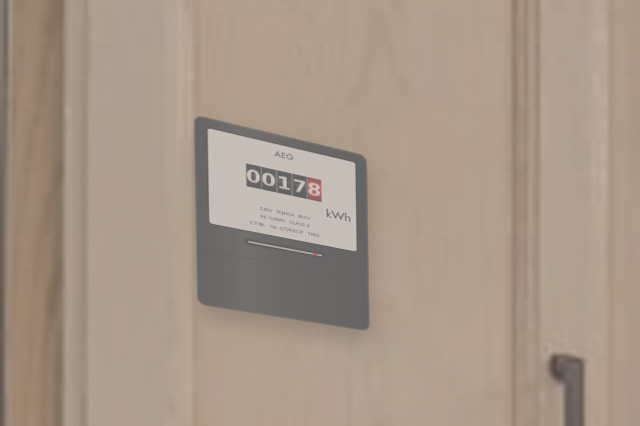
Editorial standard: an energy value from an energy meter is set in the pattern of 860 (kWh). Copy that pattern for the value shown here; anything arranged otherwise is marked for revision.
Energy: 17.8 (kWh)
